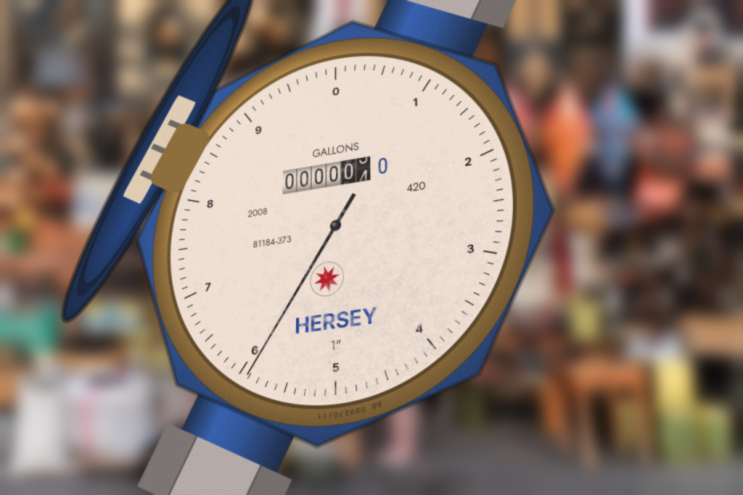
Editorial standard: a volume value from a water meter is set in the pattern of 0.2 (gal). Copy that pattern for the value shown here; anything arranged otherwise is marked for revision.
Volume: 35.9 (gal)
